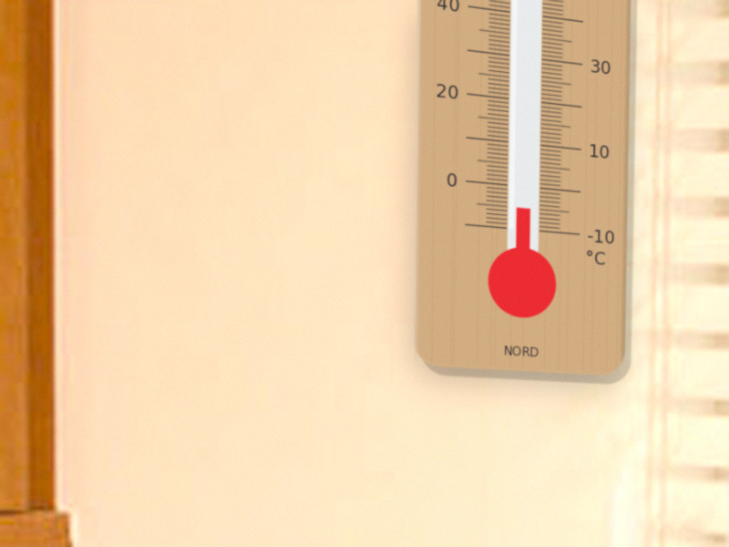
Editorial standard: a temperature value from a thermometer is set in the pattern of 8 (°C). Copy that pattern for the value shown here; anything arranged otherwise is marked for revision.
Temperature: -5 (°C)
